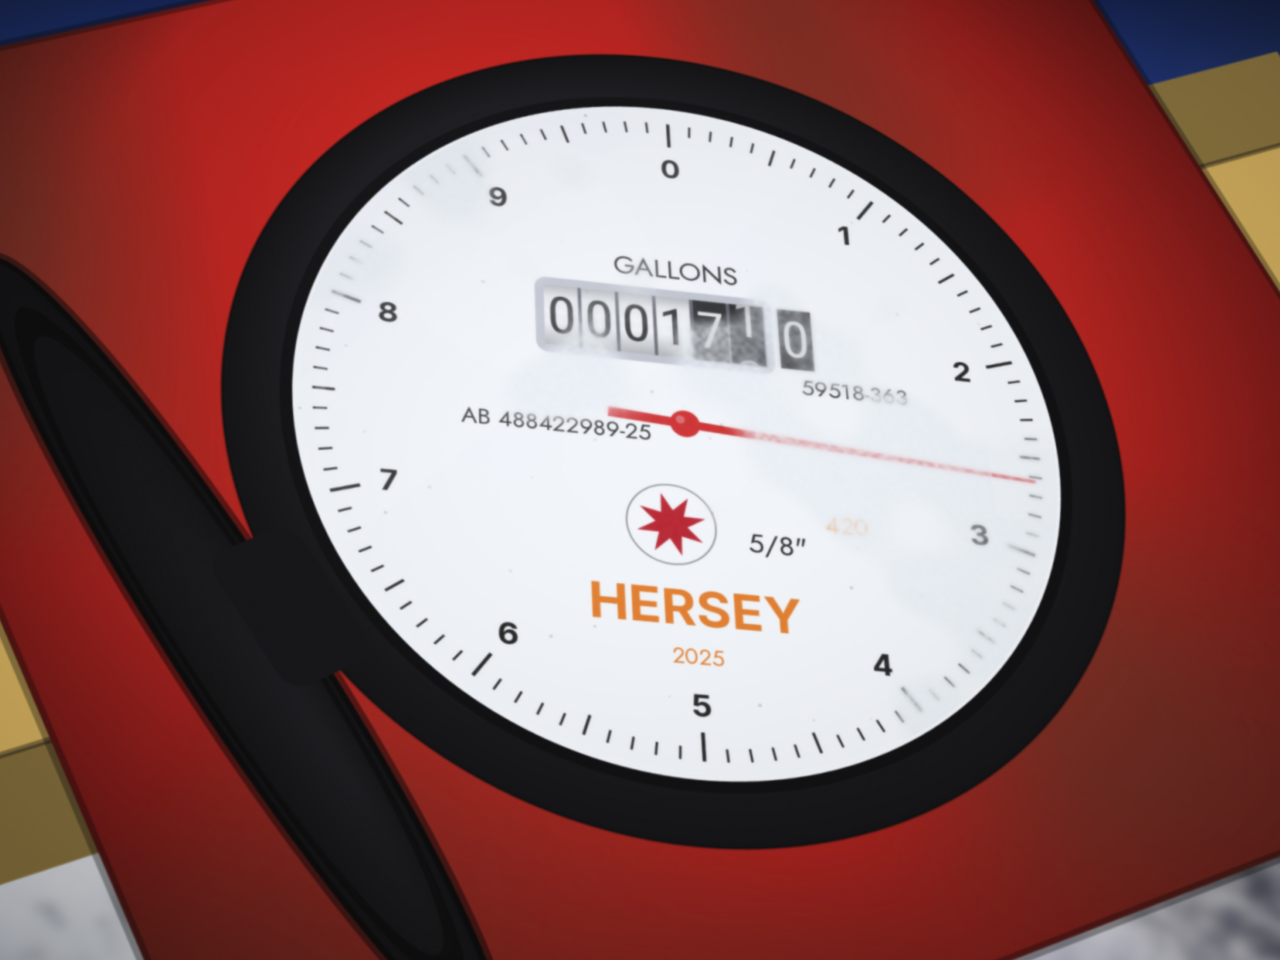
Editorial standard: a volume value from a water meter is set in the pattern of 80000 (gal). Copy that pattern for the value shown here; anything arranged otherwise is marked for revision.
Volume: 1712.6 (gal)
